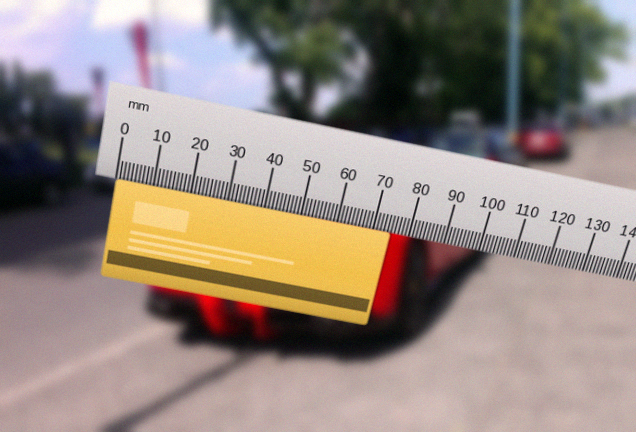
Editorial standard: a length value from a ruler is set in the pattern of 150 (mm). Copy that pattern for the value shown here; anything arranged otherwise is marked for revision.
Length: 75 (mm)
